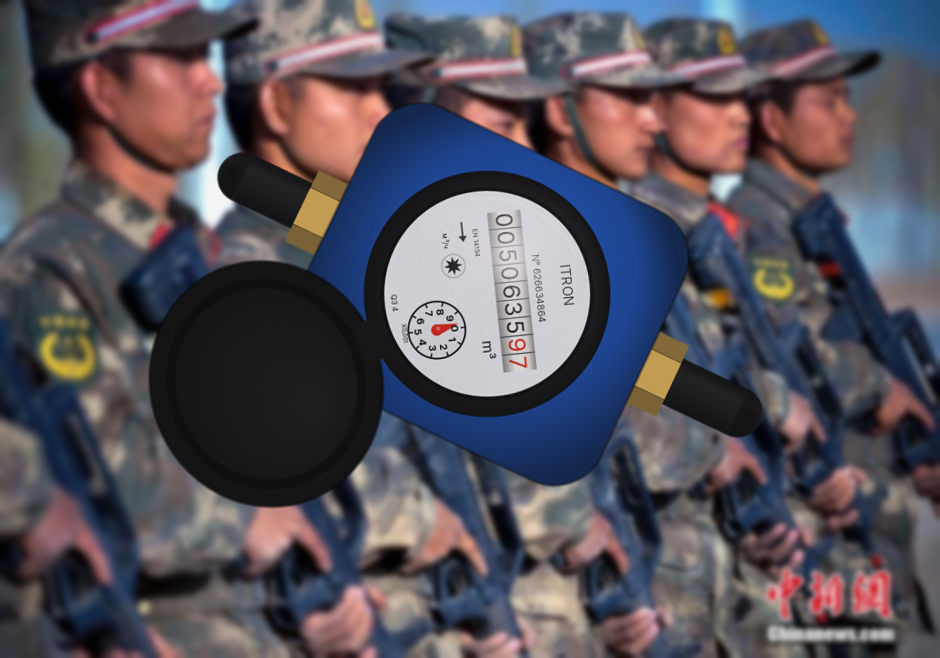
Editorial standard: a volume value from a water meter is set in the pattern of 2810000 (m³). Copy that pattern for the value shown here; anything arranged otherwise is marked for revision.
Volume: 50635.969 (m³)
